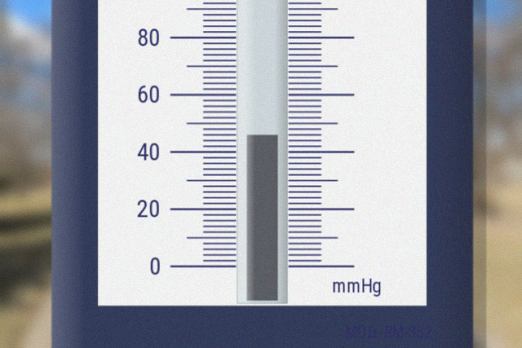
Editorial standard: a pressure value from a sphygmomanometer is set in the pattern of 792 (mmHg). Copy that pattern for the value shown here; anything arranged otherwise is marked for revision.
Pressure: 46 (mmHg)
